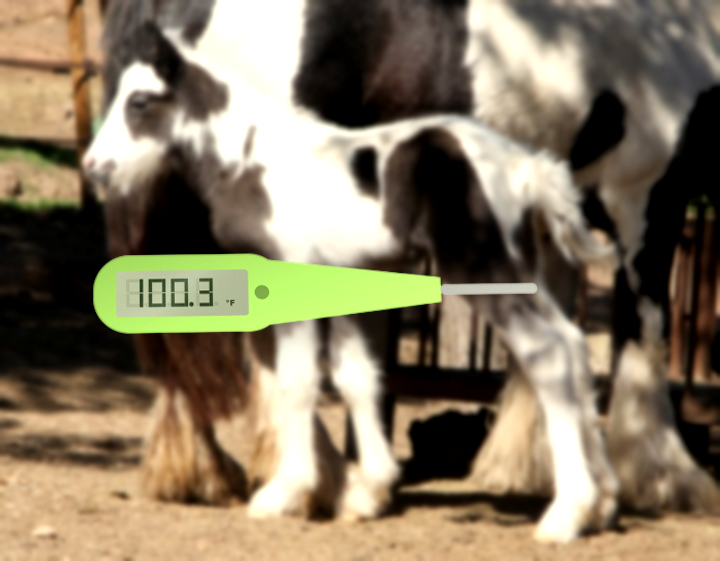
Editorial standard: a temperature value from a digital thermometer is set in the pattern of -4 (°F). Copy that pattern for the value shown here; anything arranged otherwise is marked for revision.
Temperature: 100.3 (°F)
